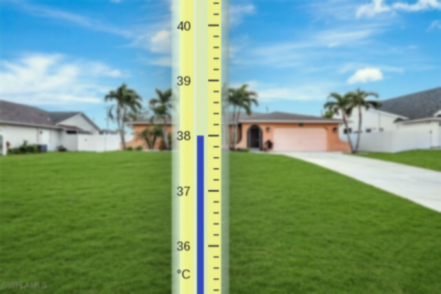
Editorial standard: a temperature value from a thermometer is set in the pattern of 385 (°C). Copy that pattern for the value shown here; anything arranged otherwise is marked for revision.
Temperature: 38 (°C)
